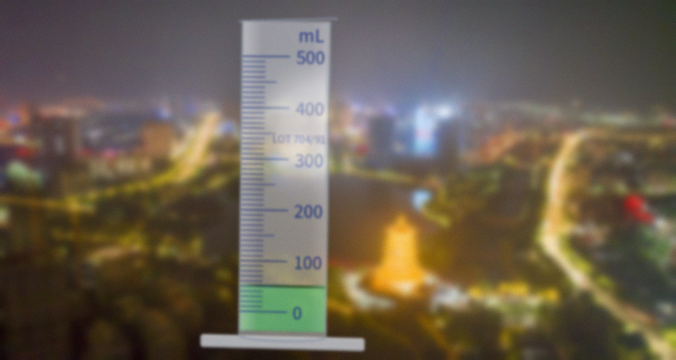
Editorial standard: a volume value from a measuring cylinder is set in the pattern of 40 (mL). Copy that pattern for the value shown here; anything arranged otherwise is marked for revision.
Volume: 50 (mL)
